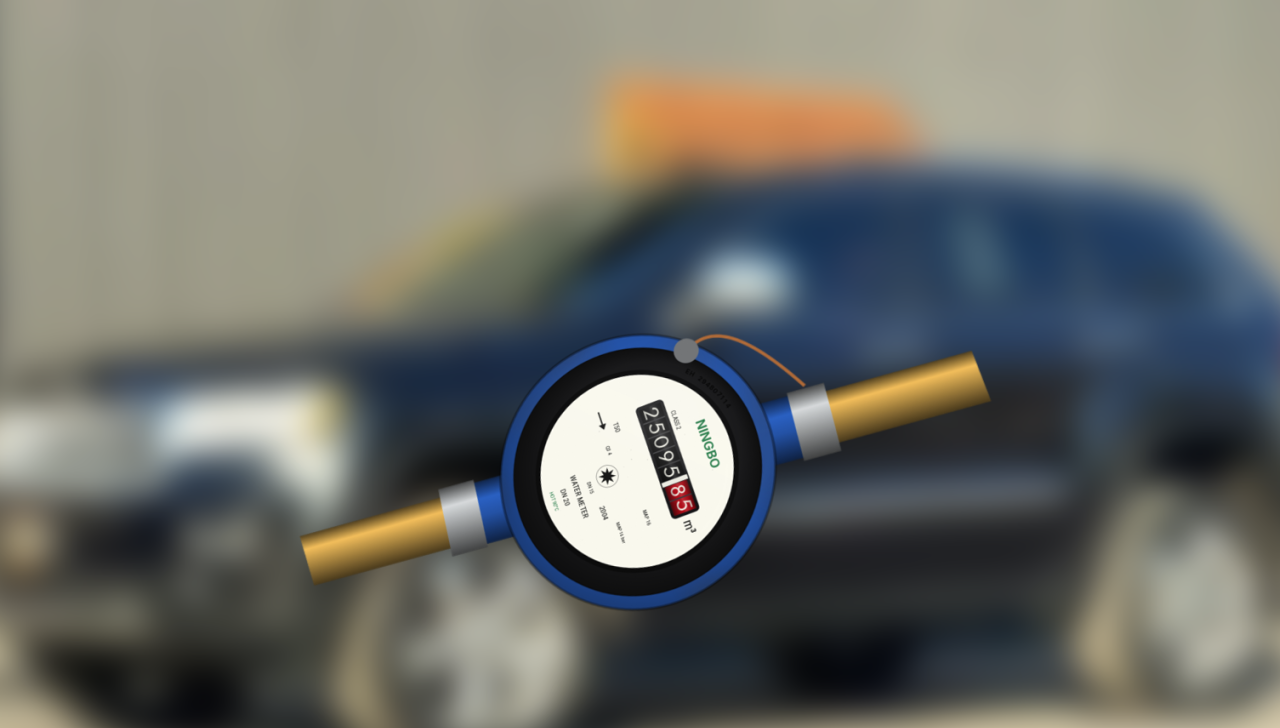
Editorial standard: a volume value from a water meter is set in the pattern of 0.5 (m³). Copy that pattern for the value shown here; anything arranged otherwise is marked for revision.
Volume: 25095.85 (m³)
